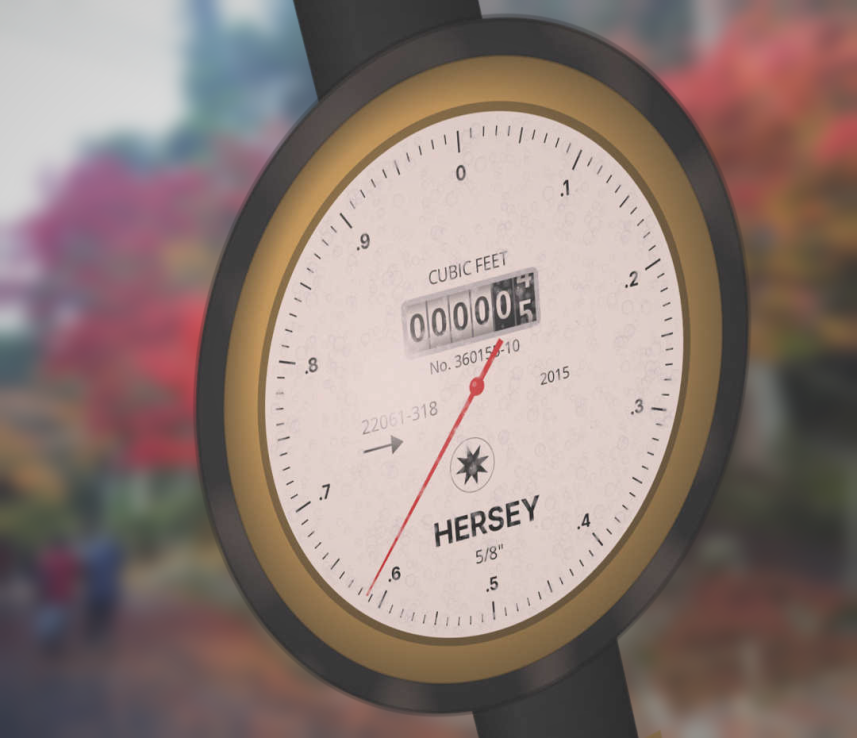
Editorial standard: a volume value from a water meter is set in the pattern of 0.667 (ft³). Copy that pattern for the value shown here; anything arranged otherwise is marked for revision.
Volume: 4.61 (ft³)
